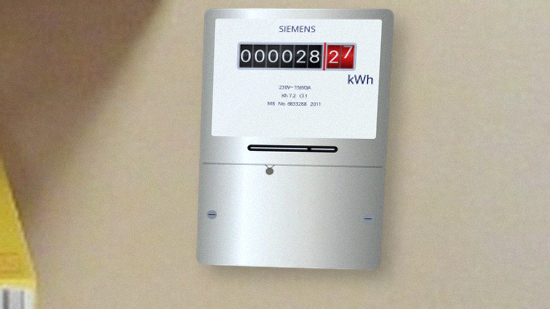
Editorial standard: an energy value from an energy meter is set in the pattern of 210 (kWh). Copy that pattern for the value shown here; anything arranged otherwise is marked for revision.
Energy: 28.27 (kWh)
